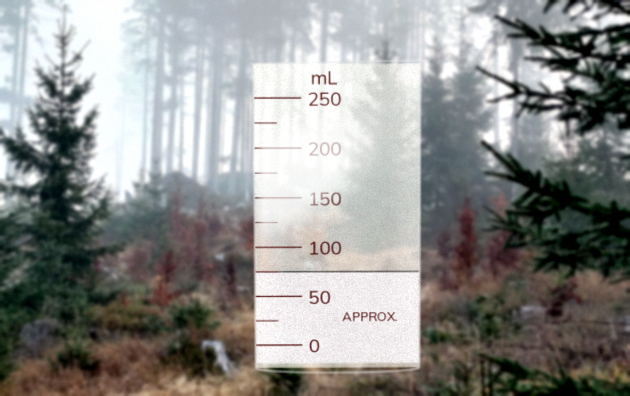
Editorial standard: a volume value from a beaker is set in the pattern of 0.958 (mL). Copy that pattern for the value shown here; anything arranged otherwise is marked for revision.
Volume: 75 (mL)
